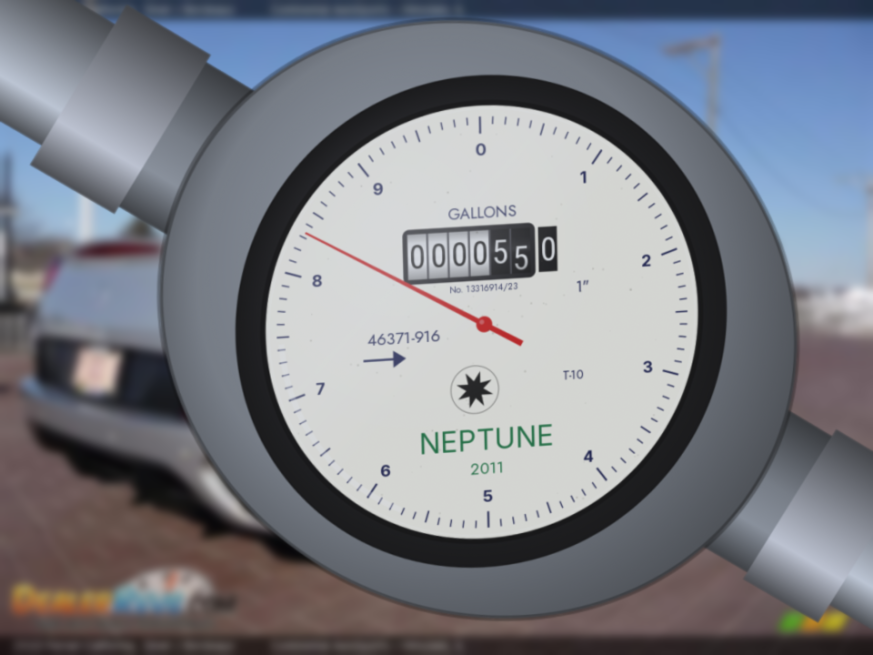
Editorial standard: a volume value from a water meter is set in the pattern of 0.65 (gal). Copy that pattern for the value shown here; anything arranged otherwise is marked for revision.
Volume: 548.3 (gal)
